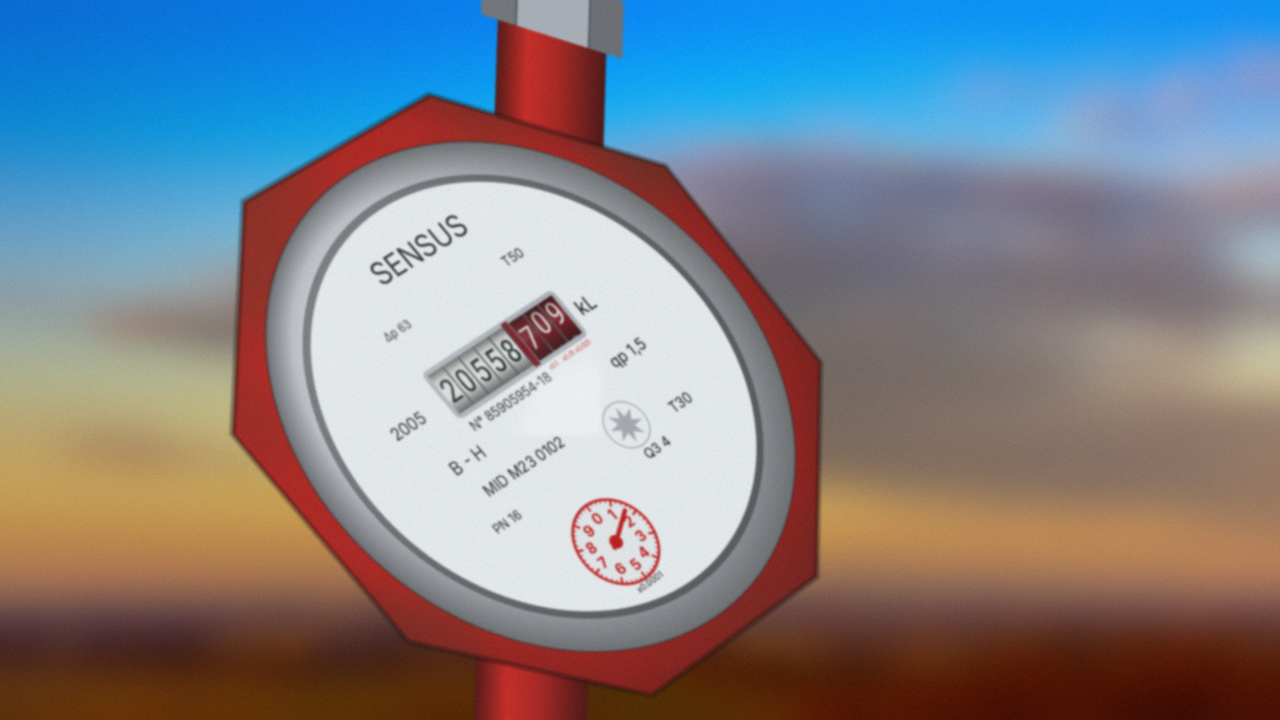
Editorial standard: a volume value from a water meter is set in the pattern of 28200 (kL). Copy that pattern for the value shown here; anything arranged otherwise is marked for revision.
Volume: 20558.7091 (kL)
